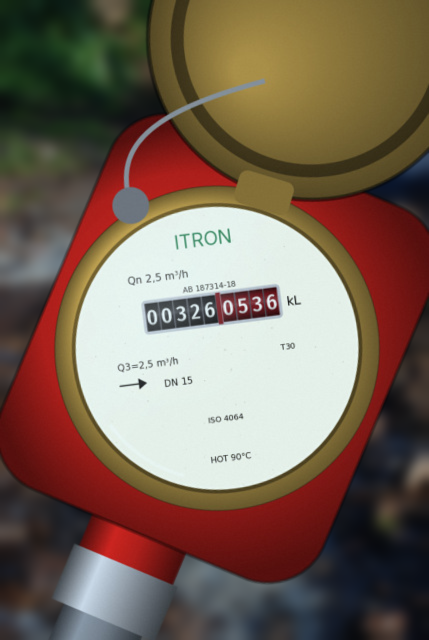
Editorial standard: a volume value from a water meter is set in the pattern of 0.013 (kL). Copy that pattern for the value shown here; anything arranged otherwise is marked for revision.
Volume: 326.0536 (kL)
